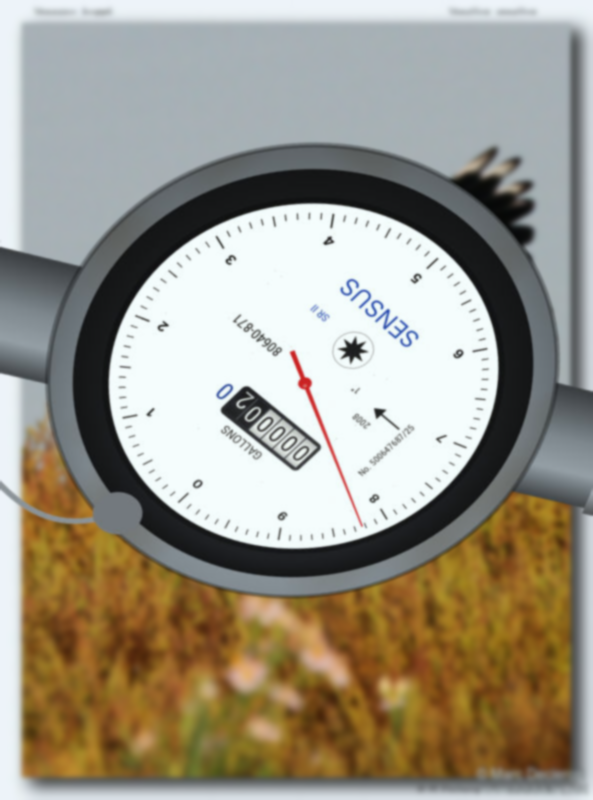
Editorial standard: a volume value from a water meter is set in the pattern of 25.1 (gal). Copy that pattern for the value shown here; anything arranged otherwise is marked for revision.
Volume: 18.2 (gal)
